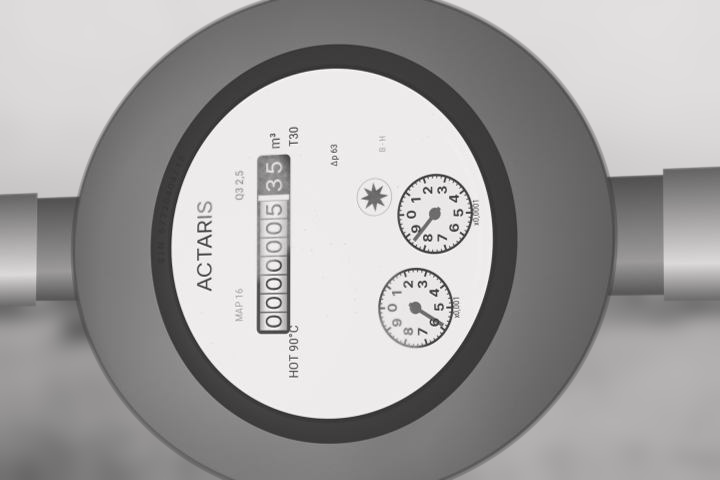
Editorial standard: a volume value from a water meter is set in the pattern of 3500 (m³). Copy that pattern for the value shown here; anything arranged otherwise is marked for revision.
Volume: 5.3558 (m³)
